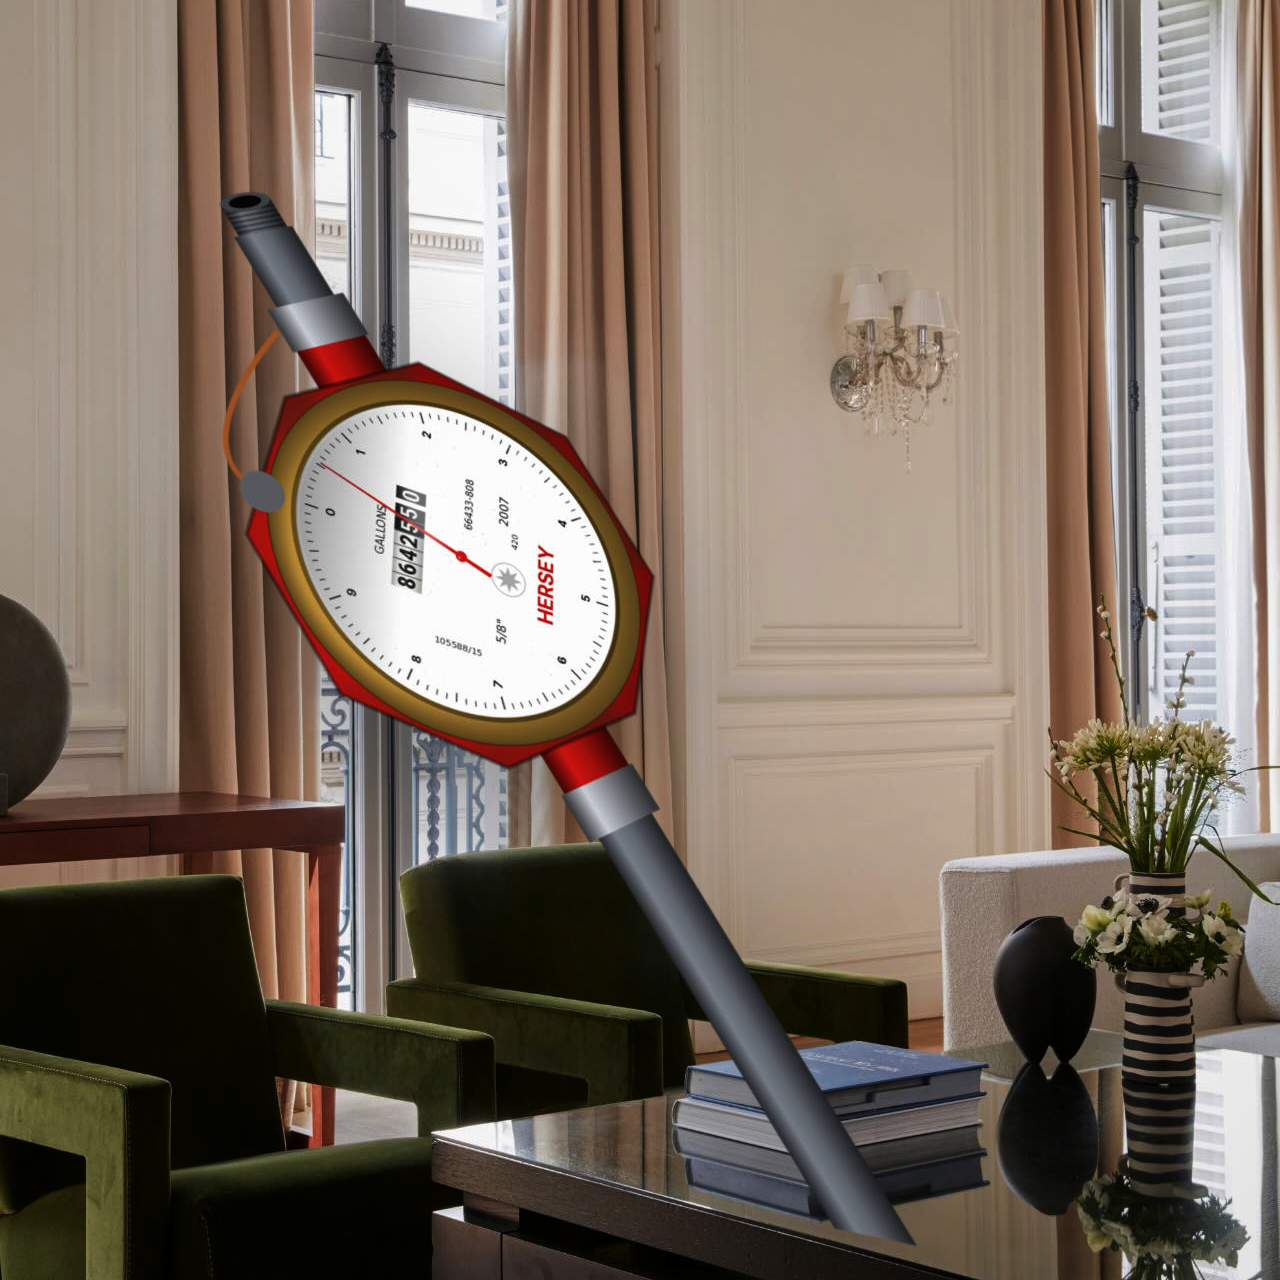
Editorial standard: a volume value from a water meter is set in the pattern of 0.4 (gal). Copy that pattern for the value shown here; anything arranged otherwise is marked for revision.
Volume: 8642550.5 (gal)
